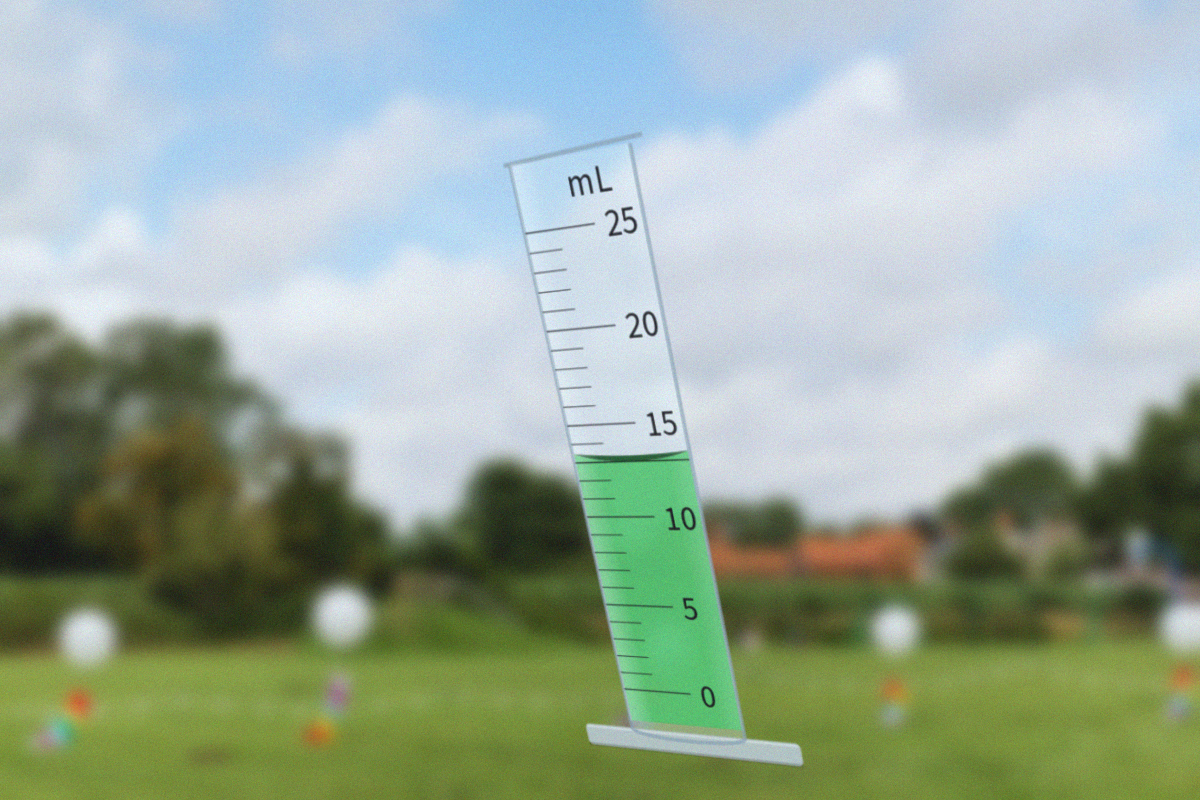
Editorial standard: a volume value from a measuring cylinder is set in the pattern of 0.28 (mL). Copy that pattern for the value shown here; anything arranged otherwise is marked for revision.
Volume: 13 (mL)
